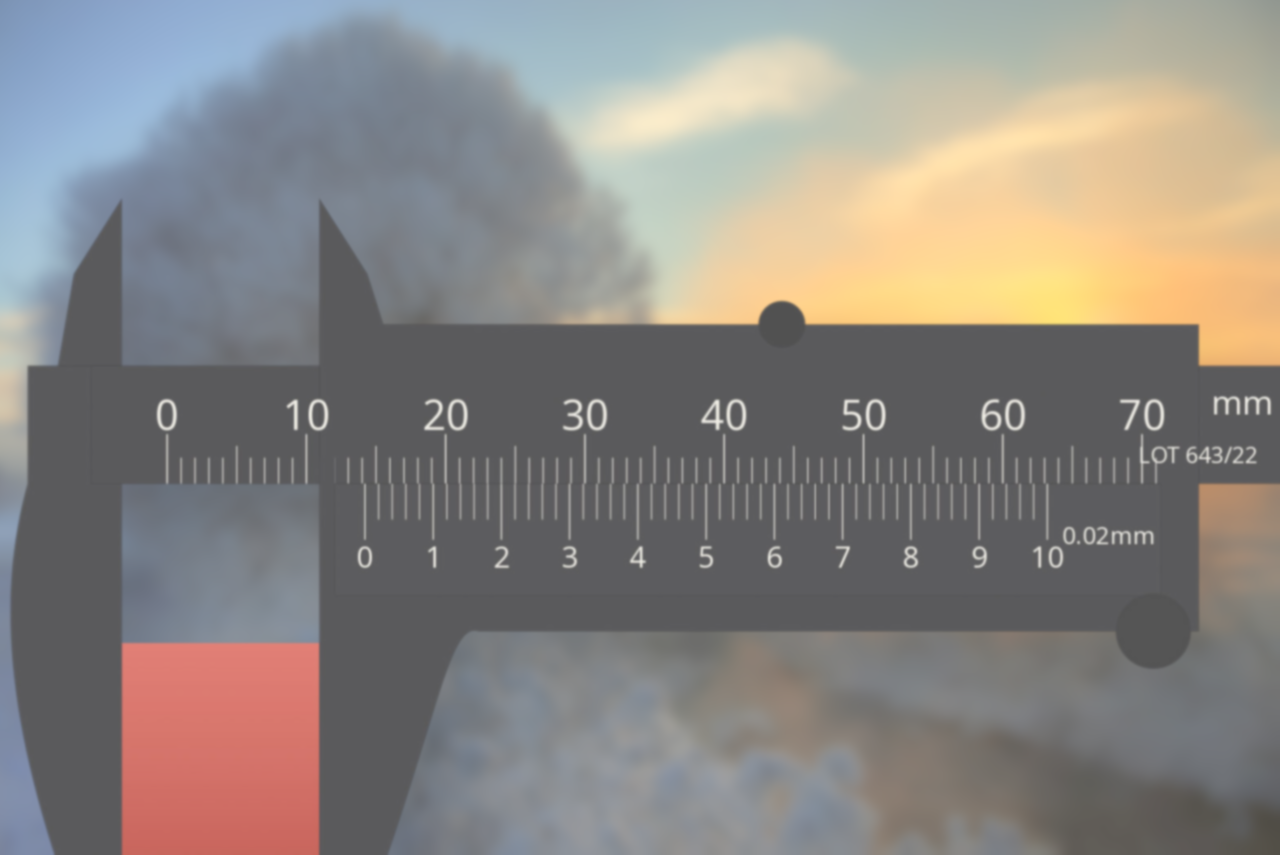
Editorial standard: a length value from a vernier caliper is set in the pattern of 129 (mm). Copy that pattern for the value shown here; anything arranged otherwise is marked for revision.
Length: 14.2 (mm)
